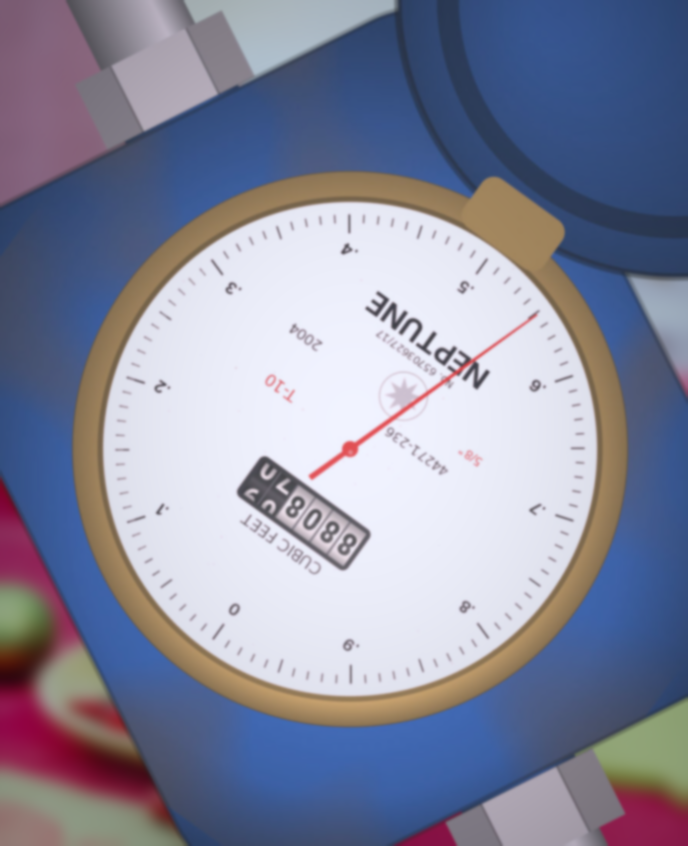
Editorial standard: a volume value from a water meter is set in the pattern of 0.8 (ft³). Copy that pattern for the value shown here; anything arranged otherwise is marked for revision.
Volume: 880869.55 (ft³)
